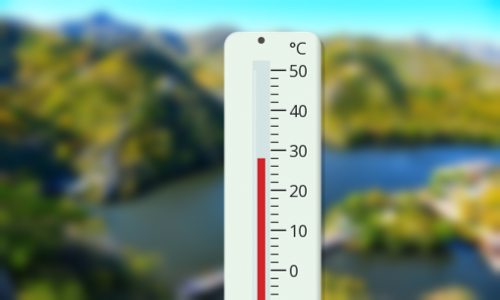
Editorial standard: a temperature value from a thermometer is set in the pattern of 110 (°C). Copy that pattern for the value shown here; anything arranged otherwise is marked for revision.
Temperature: 28 (°C)
